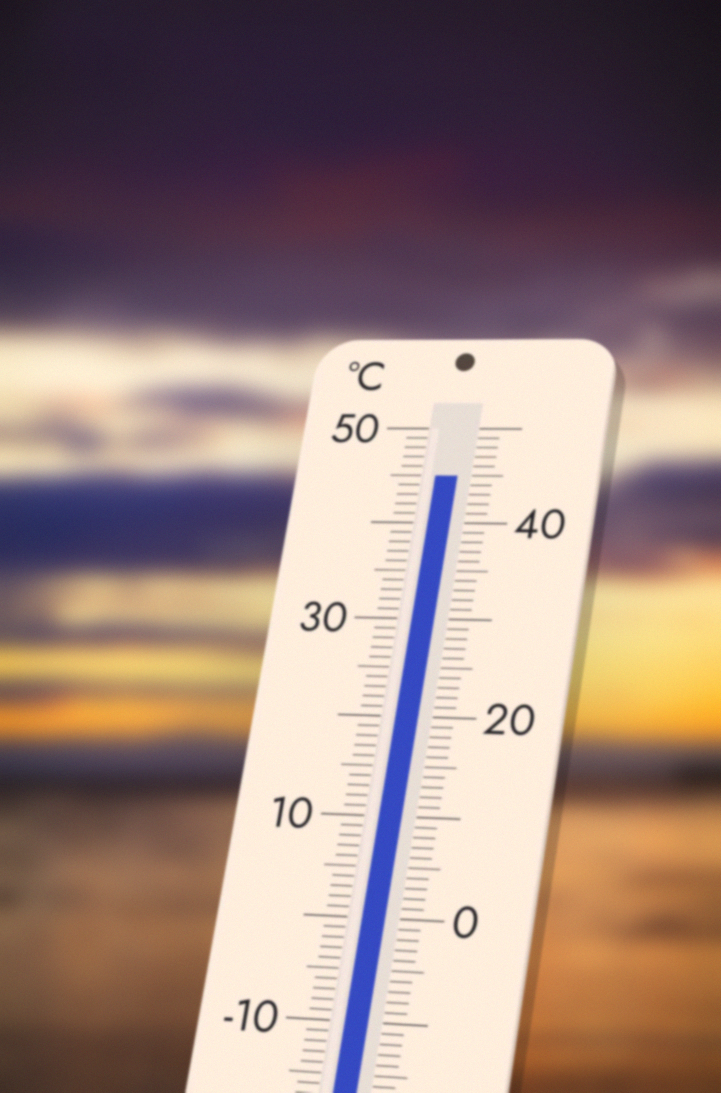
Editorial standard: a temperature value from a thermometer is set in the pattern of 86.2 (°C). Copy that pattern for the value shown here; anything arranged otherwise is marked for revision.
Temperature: 45 (°C)
